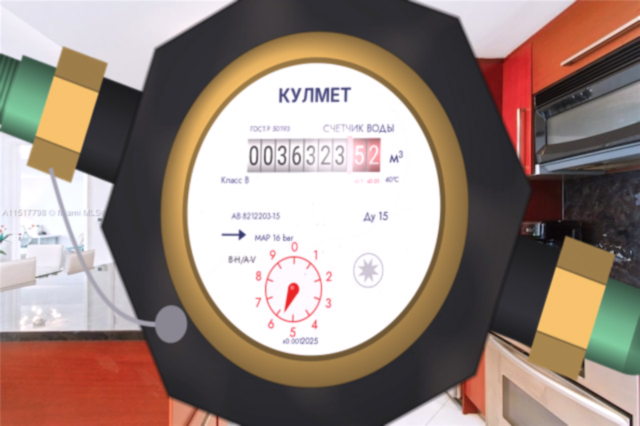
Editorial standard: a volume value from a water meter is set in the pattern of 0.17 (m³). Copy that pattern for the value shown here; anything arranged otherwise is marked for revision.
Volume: 36323.525 (m³)
